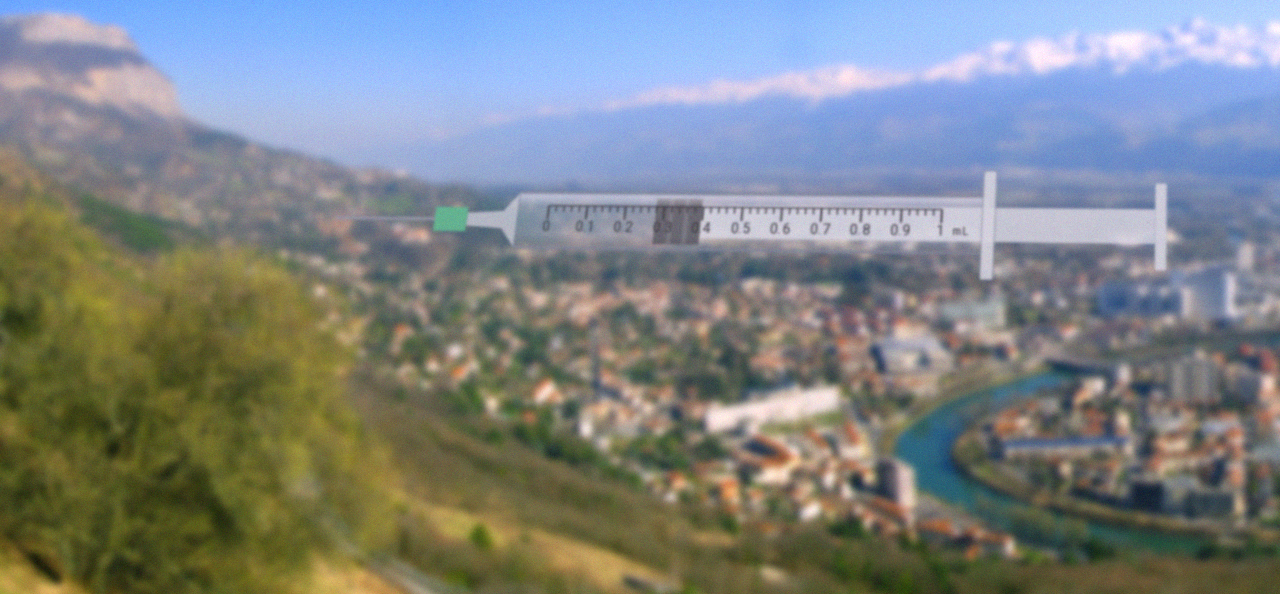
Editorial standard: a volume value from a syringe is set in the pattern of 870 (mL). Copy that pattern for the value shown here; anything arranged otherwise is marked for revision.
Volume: 0.28 (mL)
